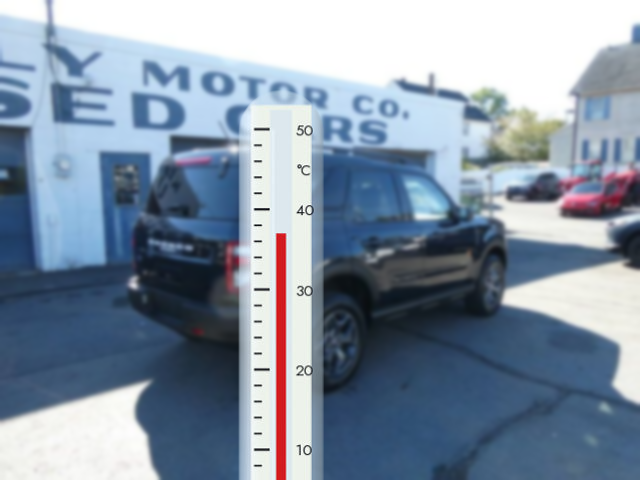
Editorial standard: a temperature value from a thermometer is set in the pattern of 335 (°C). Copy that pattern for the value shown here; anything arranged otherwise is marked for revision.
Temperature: 37 (°C)
